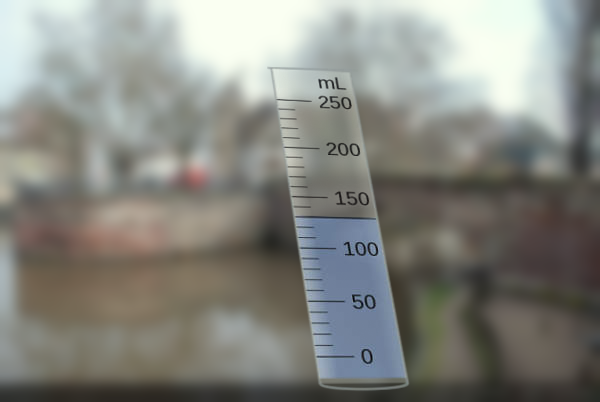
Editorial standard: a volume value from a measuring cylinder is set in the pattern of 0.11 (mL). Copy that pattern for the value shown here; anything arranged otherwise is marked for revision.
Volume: 130 (mL)
